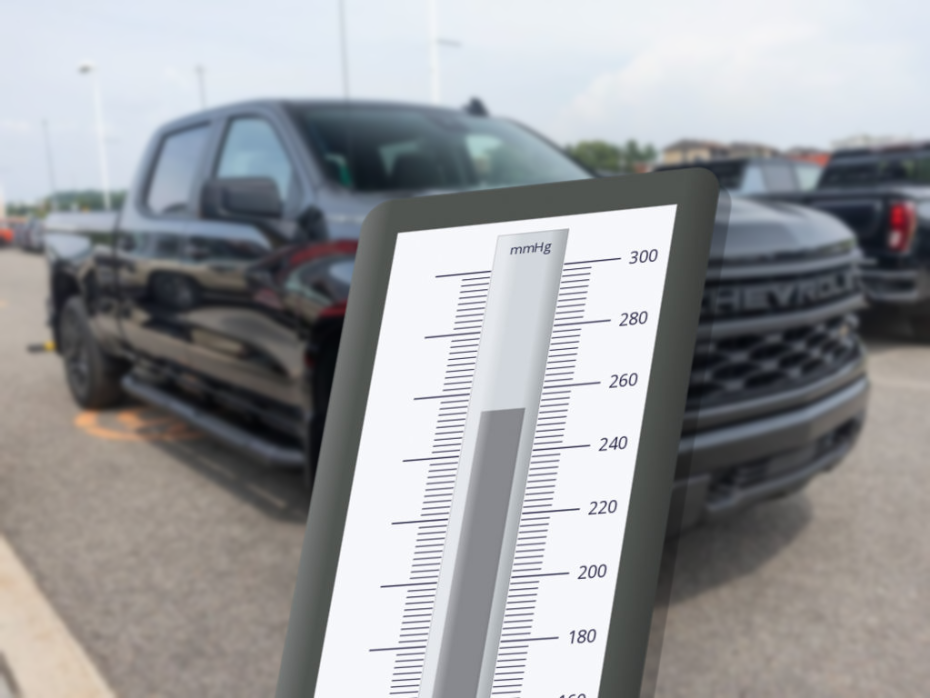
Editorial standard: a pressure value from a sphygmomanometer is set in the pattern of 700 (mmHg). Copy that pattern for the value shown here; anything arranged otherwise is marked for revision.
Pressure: 254 (mmHg)
